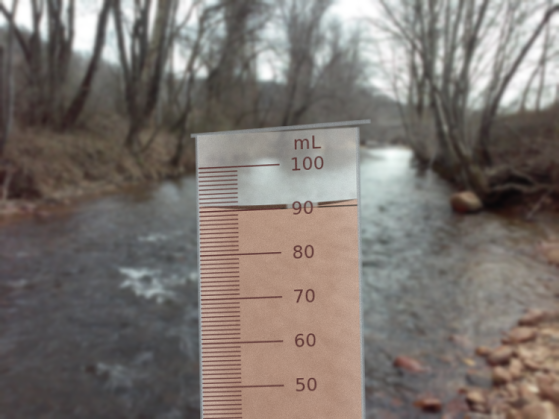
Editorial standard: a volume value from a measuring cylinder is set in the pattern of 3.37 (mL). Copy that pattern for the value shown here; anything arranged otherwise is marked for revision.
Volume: 90 (mL)
